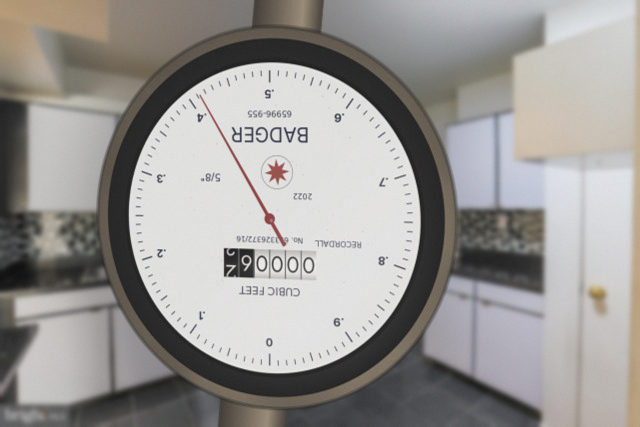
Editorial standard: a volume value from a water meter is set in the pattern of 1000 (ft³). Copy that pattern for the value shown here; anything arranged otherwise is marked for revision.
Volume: 62.41 (ft³)
